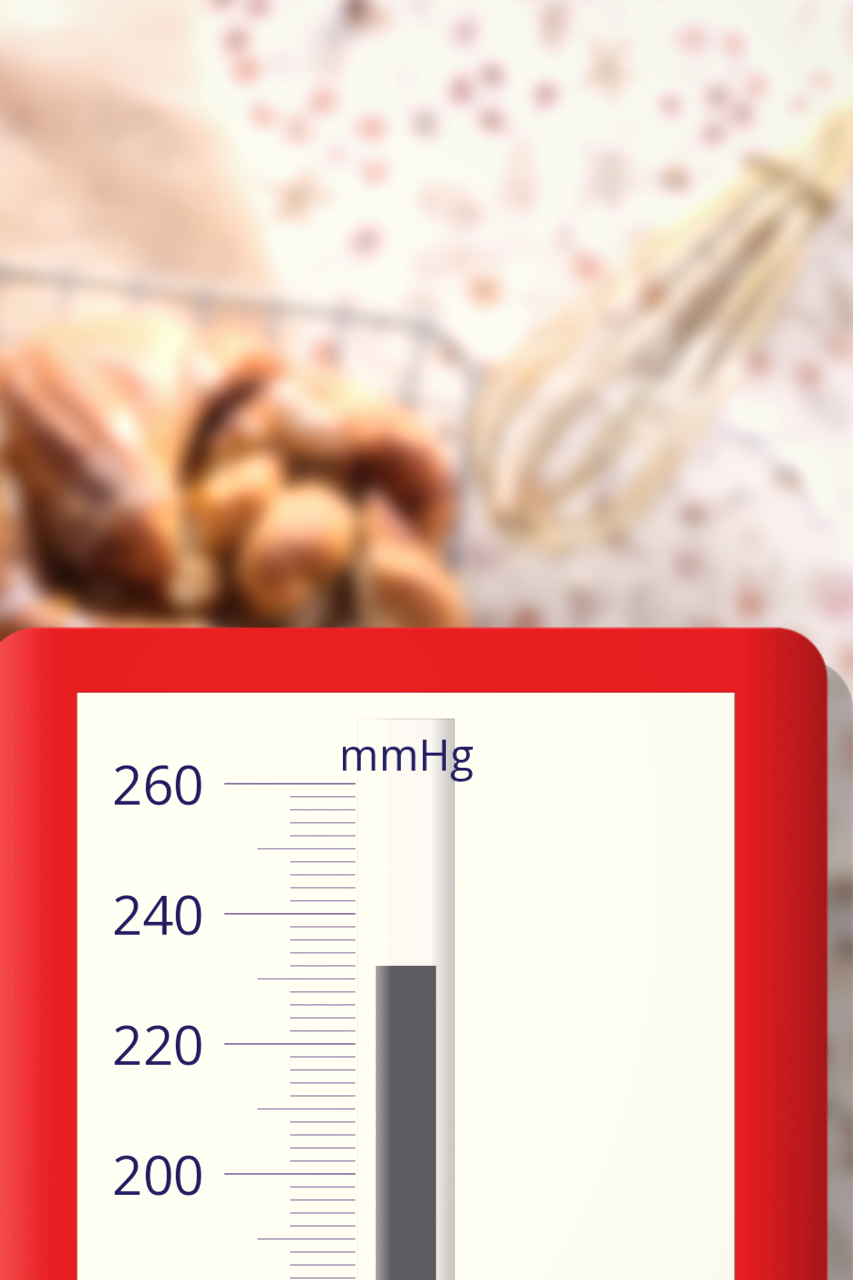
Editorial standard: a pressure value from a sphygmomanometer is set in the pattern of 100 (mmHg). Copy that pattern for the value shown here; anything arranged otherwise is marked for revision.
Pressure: 232 (mmHg)
